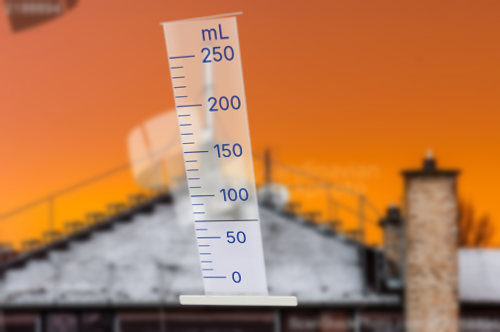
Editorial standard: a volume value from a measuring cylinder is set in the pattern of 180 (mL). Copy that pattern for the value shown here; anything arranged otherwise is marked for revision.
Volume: 70 (mL)
